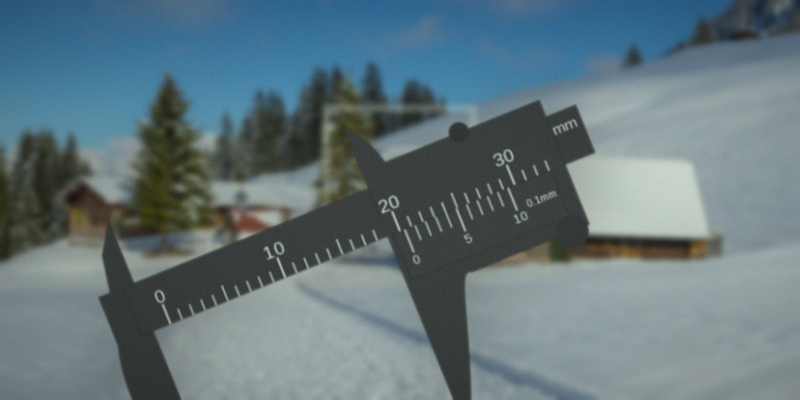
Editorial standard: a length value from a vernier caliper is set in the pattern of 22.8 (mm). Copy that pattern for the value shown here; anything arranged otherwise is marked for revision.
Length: 20.4 (mm)
